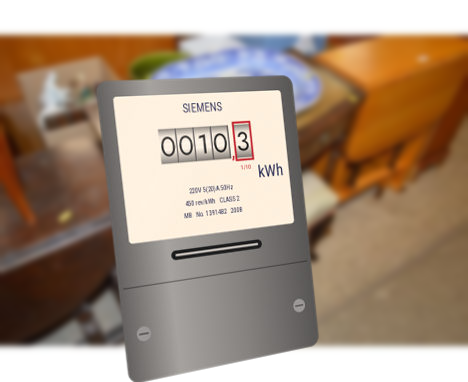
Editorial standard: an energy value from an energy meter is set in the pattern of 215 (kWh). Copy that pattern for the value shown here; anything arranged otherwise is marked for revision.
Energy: 10.3 (kWh)
